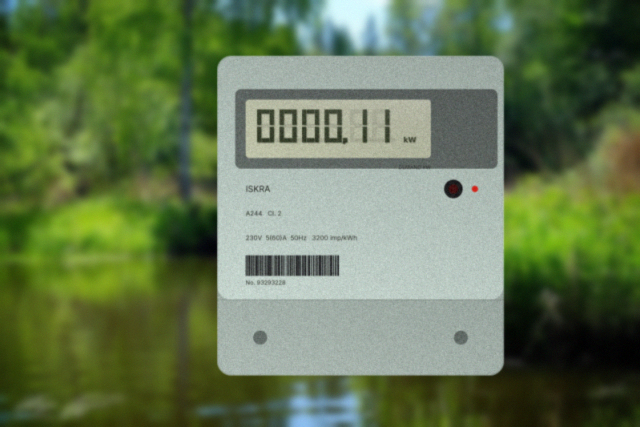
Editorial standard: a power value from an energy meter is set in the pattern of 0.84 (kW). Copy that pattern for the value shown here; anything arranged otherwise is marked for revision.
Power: 0.11 (kW)
